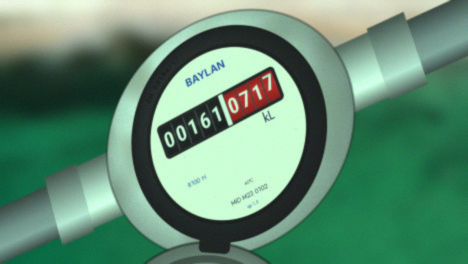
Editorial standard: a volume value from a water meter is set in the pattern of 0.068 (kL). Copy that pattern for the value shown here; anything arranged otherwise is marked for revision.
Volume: 161.0717 (kL)
